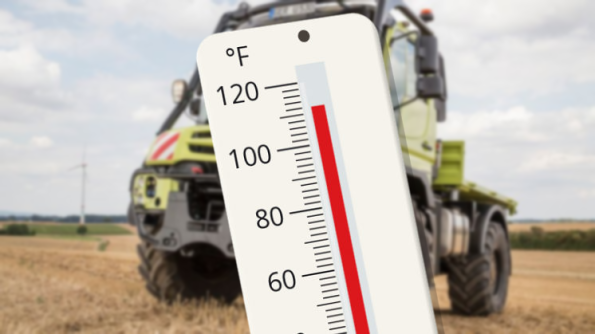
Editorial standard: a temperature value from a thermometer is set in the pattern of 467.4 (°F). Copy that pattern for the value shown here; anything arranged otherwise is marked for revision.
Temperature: 112 (°F)
